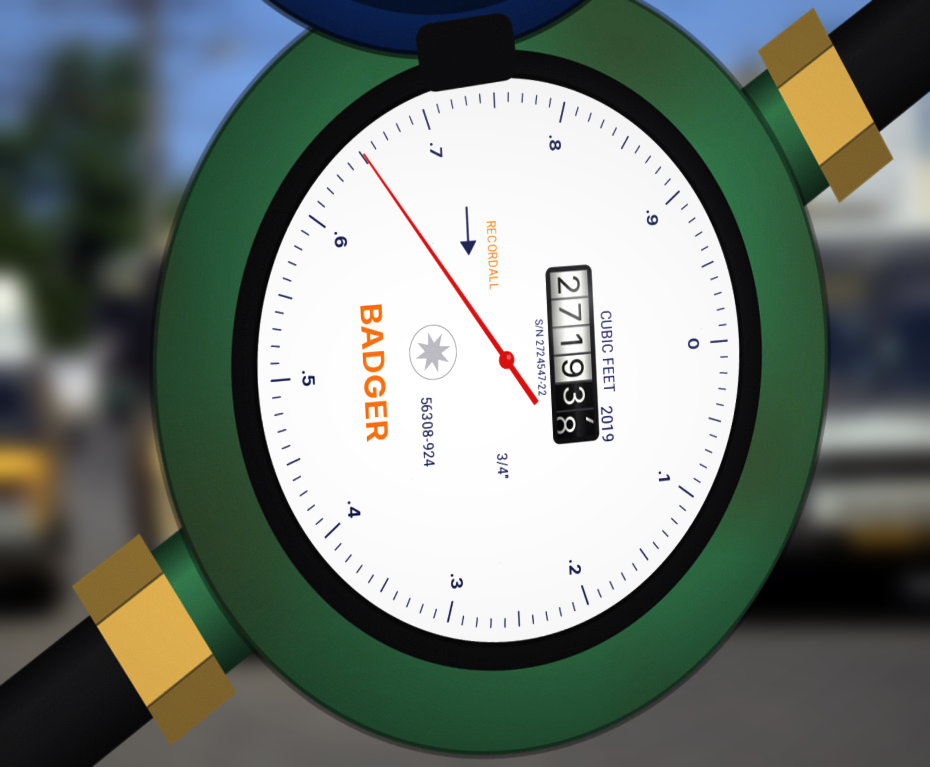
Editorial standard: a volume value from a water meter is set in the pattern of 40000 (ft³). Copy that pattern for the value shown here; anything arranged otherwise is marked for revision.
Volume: 271937.65 (ft³)
